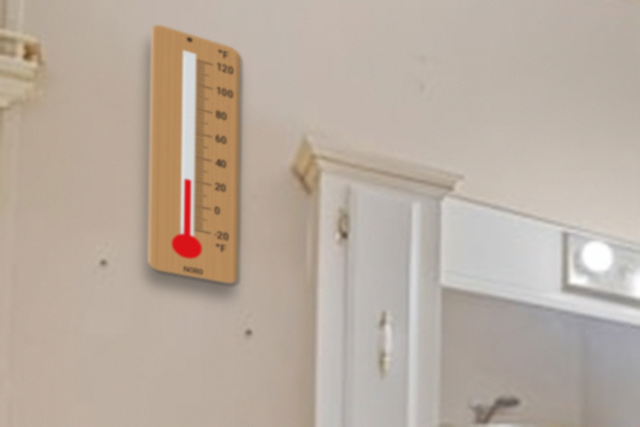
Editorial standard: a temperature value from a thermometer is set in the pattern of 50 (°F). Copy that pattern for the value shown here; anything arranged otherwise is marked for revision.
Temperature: 20 (°F)
